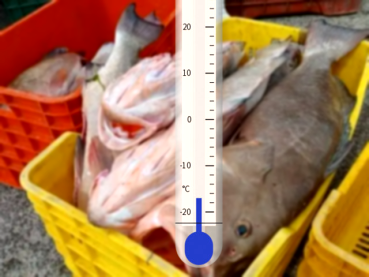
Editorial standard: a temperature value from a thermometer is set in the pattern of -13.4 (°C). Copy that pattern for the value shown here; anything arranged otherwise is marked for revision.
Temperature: -17 (°C)
